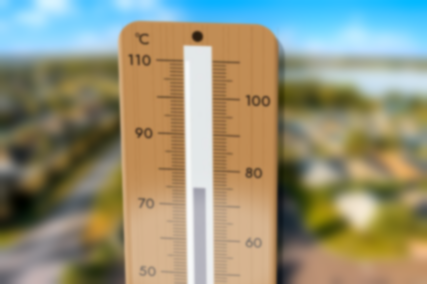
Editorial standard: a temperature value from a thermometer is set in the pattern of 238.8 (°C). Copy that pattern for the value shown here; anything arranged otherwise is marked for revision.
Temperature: 75 (°C)
